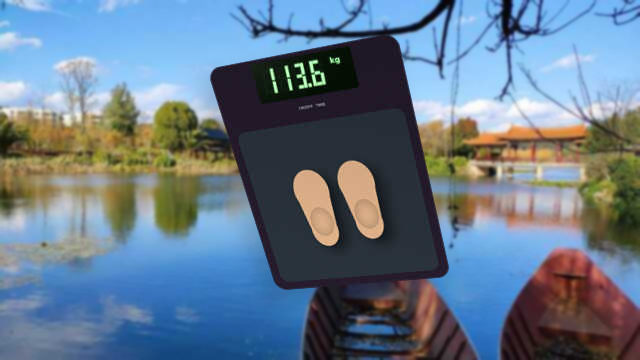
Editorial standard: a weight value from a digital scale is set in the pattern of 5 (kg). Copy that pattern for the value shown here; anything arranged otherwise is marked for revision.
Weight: 113.6 (kg)
